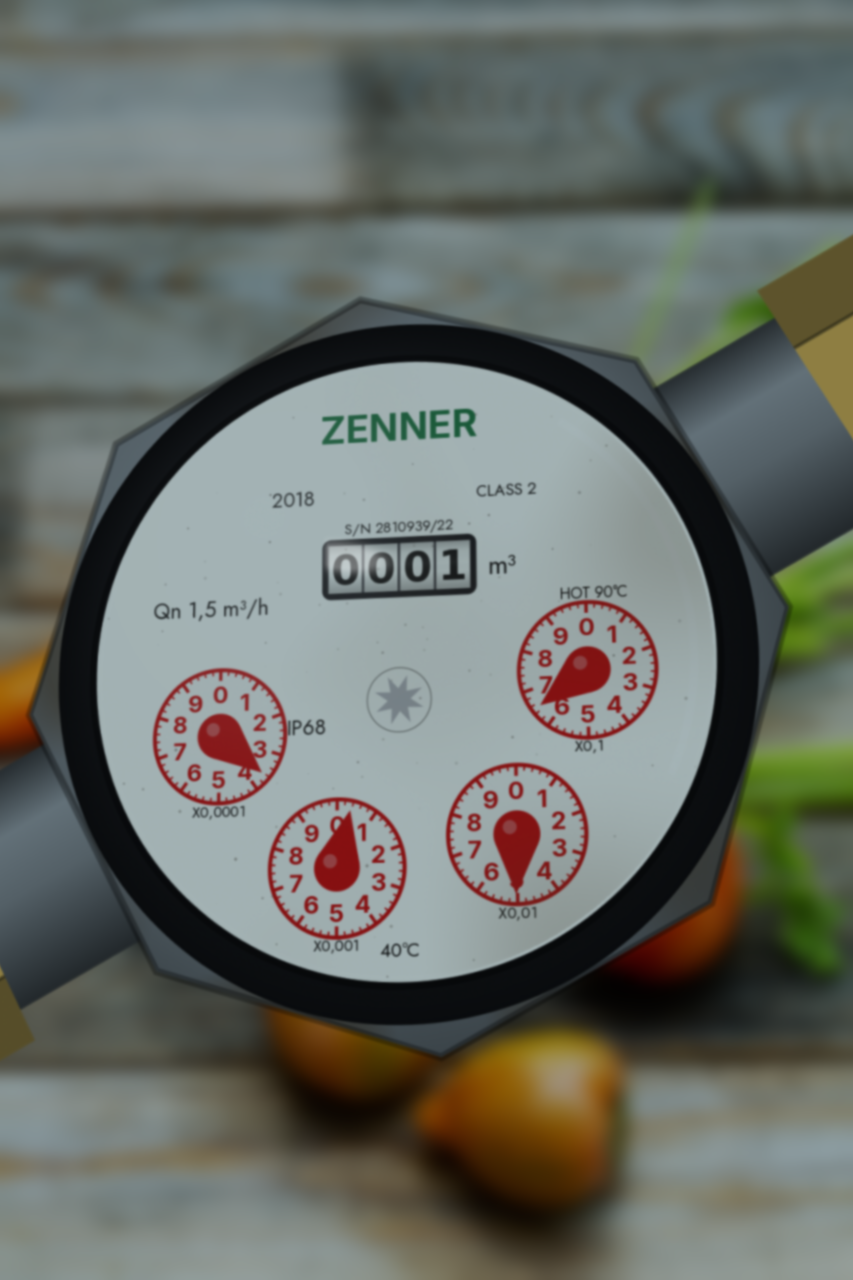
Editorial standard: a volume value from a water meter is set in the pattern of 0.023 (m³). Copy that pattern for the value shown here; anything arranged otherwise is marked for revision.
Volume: 1.6503 (m³)
